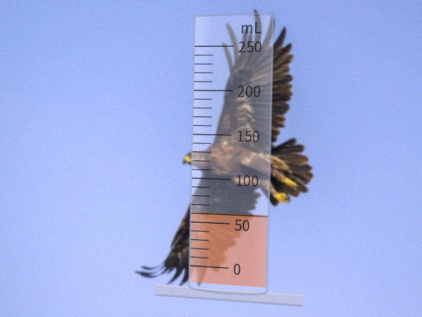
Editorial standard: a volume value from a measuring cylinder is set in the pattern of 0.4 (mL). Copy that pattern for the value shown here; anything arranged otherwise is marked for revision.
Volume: 60 (mL)
